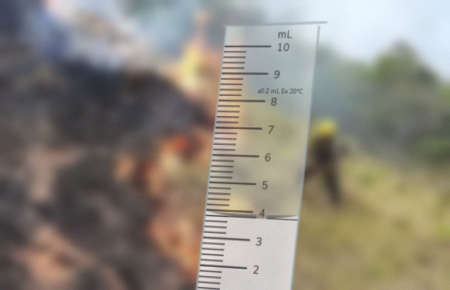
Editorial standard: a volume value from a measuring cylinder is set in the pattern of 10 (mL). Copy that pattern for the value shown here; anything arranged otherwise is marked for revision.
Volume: 3.8 (mL)
